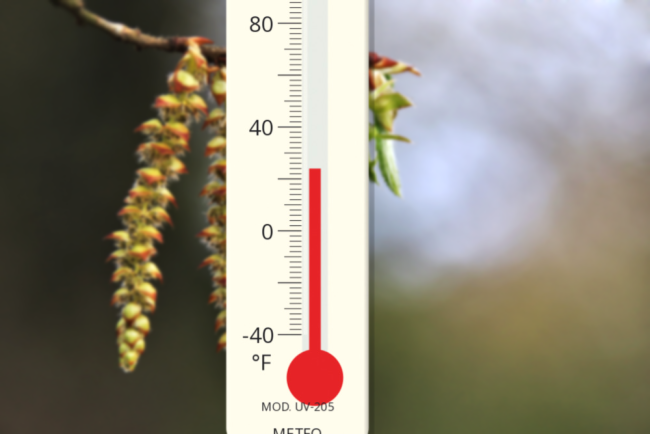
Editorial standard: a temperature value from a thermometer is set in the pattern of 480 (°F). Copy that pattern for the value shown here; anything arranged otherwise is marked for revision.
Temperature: 24 (°F)
